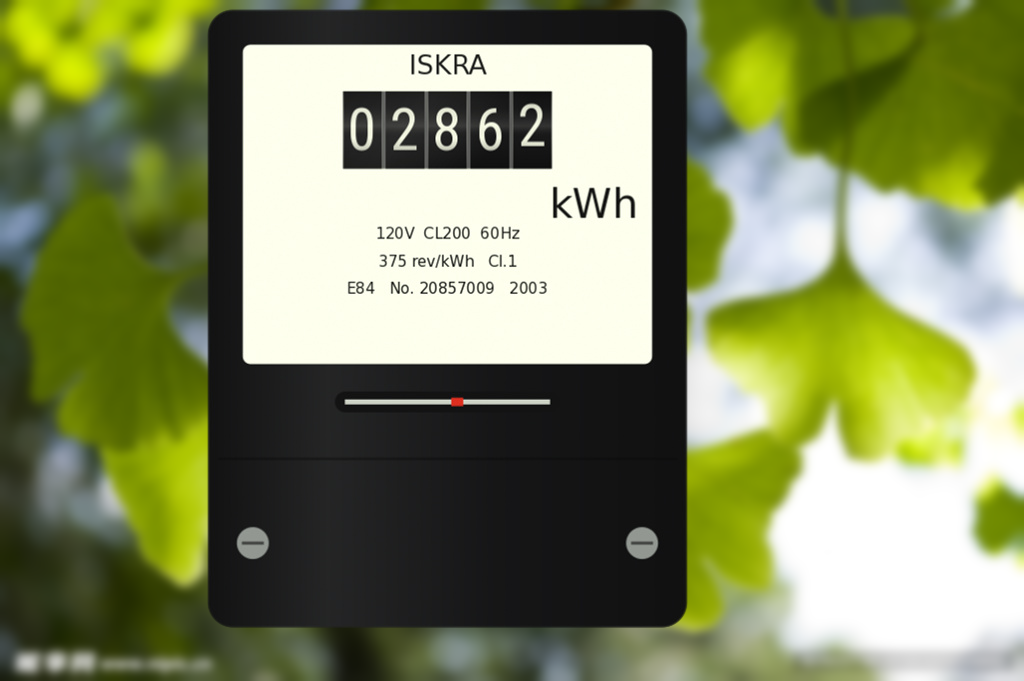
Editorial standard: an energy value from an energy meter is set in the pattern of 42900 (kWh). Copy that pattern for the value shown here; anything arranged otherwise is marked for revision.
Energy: 2862 (kWh)
